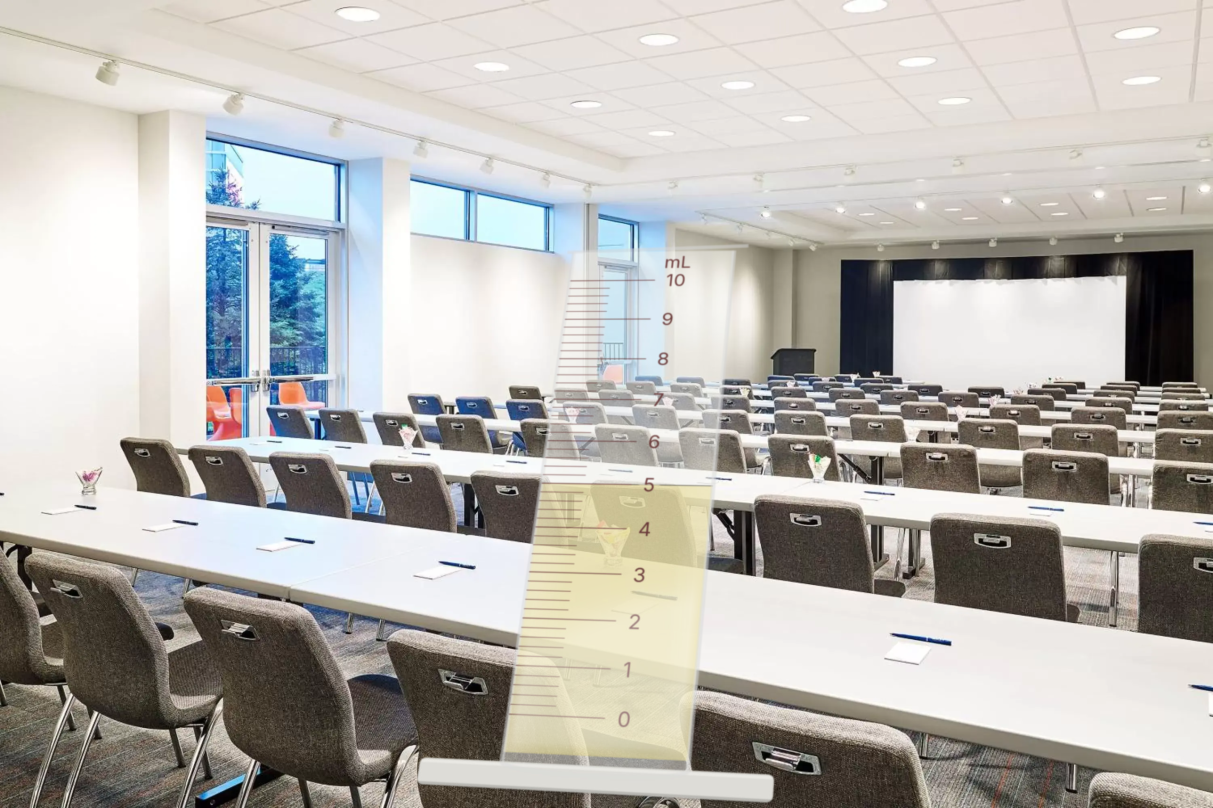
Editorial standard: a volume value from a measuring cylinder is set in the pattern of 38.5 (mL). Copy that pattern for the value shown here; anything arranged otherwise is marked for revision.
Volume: 5 (mL)
